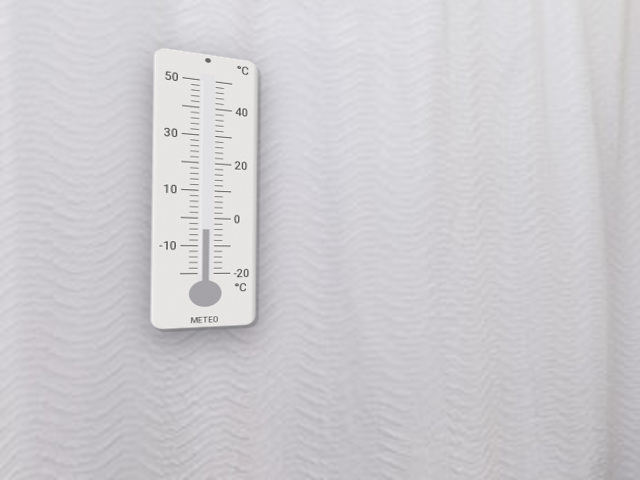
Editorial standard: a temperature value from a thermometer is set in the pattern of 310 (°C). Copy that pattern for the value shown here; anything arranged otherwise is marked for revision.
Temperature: -4 (°C)
